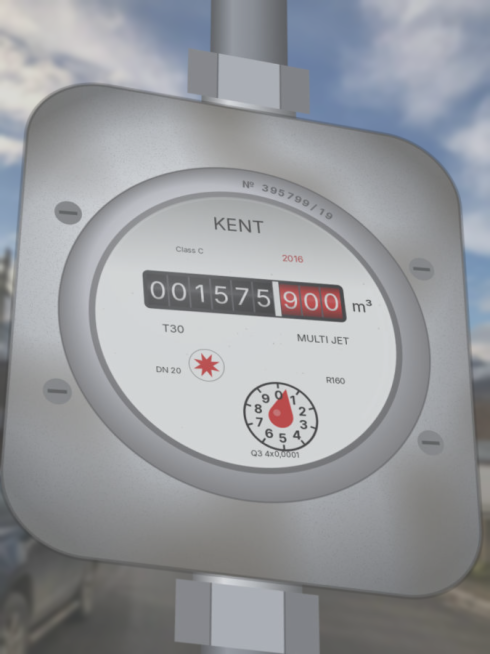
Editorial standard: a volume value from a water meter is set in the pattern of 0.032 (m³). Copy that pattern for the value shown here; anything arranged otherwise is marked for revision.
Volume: 1575.9000 (m³)
